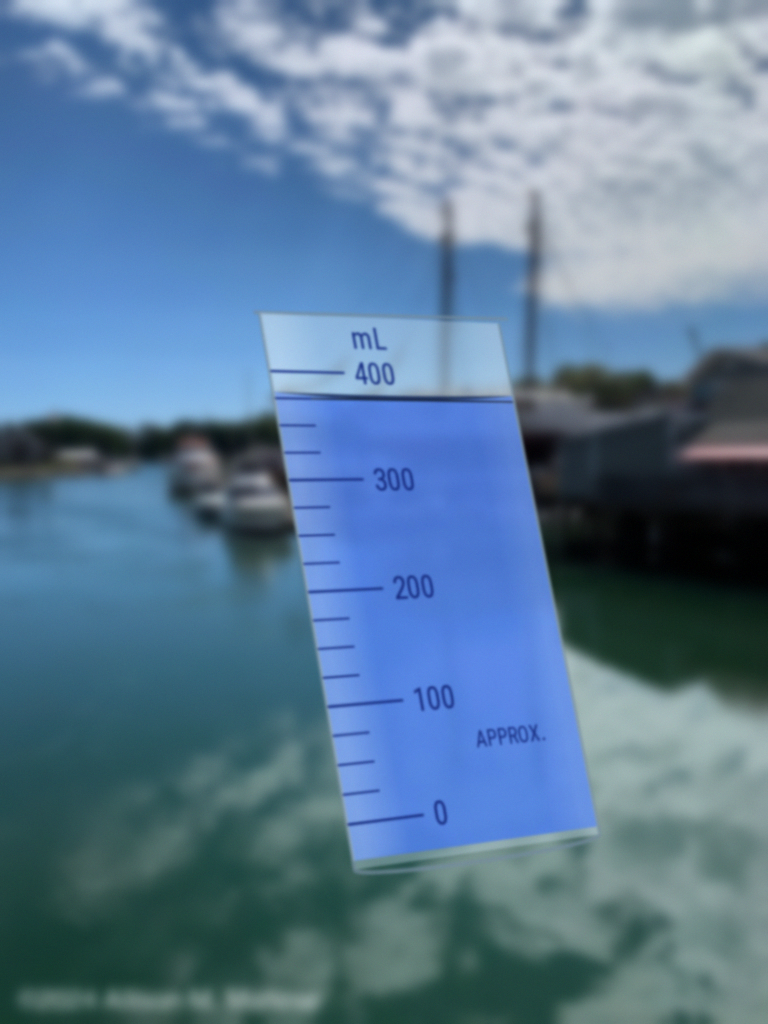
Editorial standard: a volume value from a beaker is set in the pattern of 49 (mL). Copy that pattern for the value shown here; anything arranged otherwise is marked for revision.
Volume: 375 (mL)
